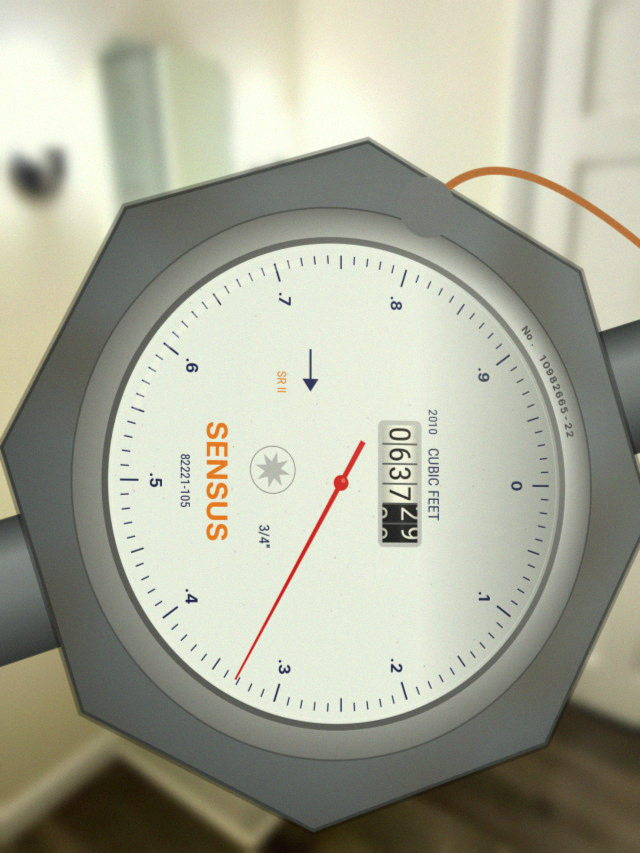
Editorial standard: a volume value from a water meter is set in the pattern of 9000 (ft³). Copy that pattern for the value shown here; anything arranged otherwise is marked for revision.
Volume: 63729.33 (ft³)
